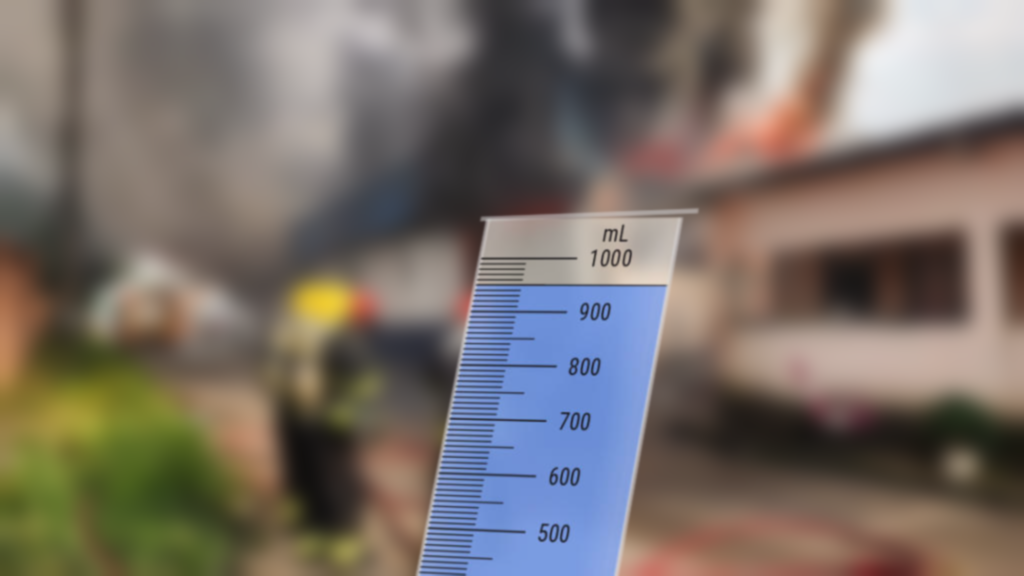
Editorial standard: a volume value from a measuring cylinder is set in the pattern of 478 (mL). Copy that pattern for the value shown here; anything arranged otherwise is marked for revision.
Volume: 950 (mL)
